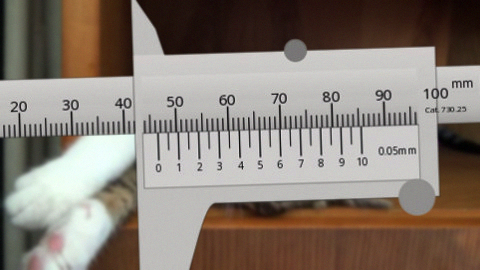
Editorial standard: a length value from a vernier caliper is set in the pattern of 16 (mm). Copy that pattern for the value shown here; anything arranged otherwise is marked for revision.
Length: 46.5 (mm)
